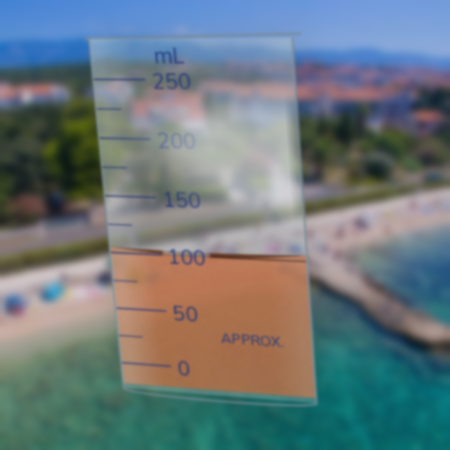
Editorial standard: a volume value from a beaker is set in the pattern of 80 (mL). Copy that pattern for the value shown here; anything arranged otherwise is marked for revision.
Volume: 100 (mL)
